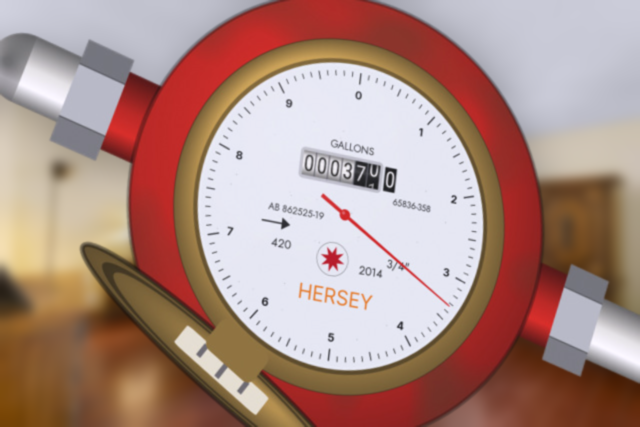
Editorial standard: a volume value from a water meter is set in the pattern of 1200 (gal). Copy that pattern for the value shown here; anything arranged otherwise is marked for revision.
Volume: 3703.3 (gal)
